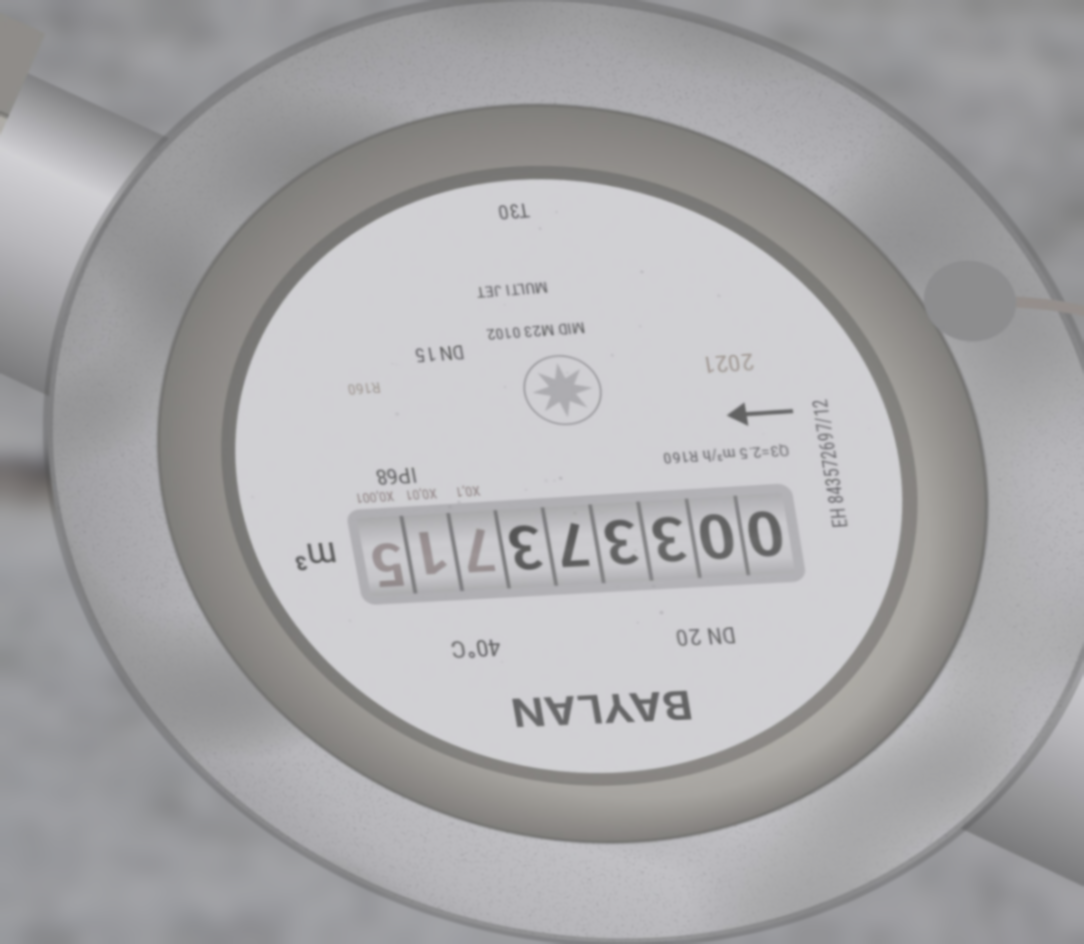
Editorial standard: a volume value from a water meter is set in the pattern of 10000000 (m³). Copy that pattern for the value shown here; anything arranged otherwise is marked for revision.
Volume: 3373.715 (m³)
